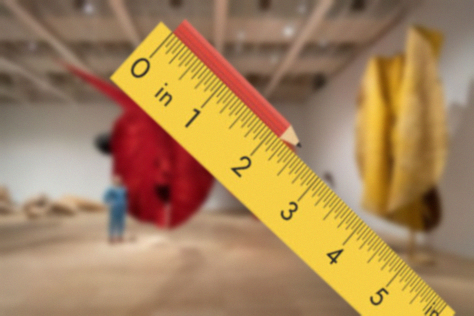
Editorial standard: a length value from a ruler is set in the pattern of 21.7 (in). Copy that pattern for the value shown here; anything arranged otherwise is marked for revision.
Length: 2.5 (in)
